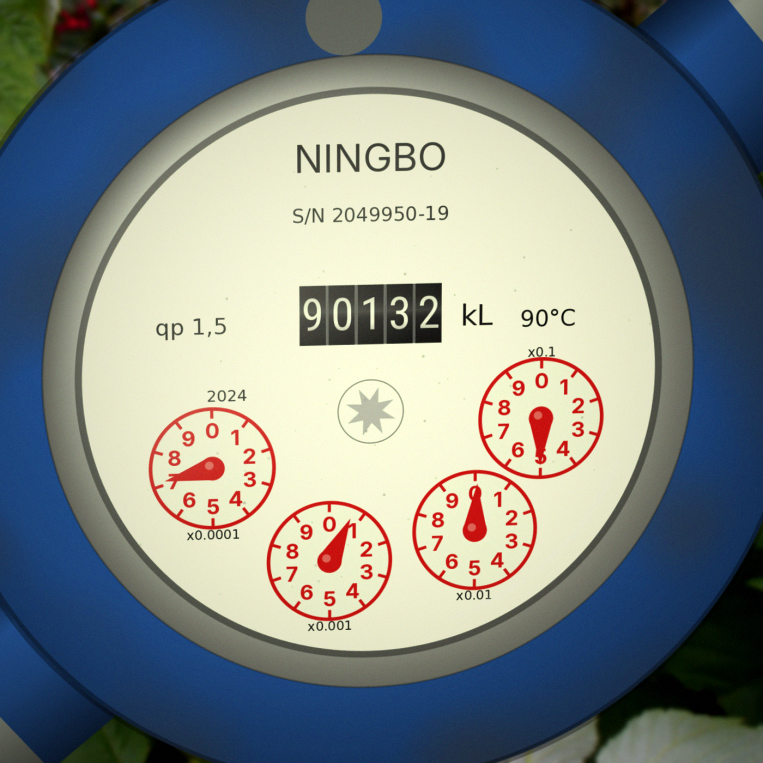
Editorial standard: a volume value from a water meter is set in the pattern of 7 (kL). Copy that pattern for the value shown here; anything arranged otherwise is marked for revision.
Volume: 90132.5007 (kL)
